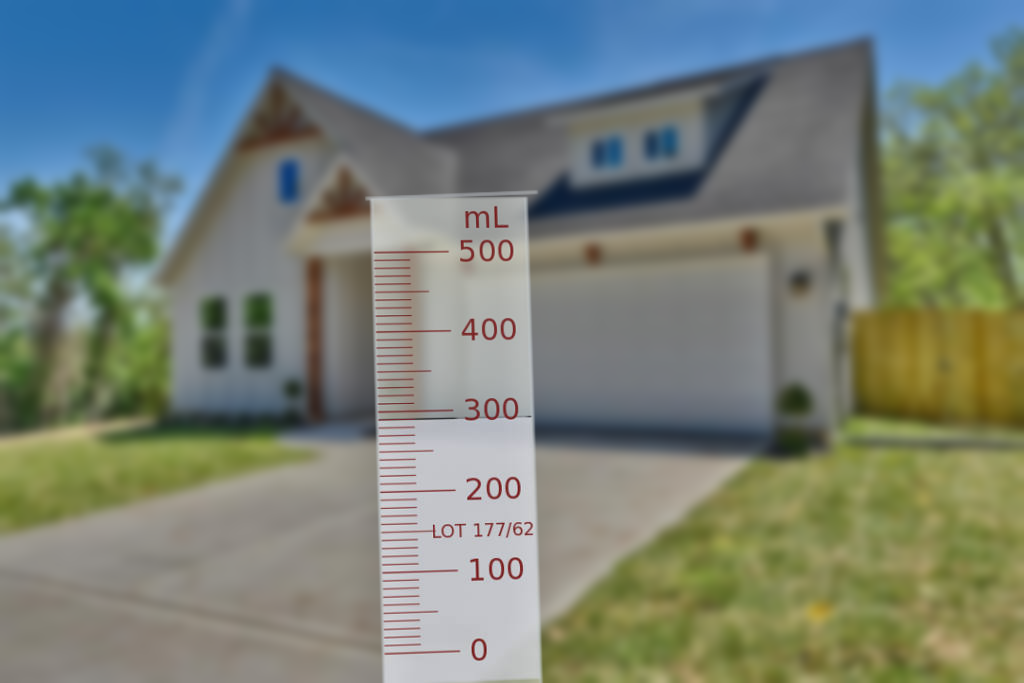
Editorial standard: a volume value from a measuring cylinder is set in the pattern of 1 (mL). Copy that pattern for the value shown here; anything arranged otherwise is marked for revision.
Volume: 290 (mL)
